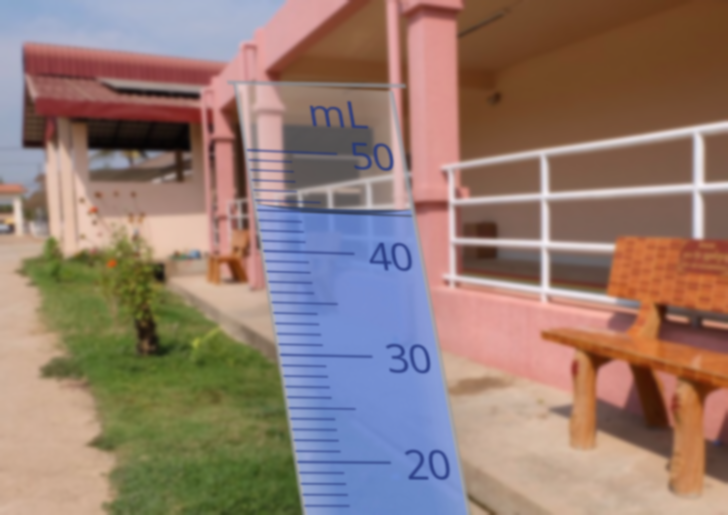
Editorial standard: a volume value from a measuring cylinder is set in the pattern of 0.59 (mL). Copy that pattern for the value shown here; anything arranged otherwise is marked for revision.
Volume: 44 (mL)
